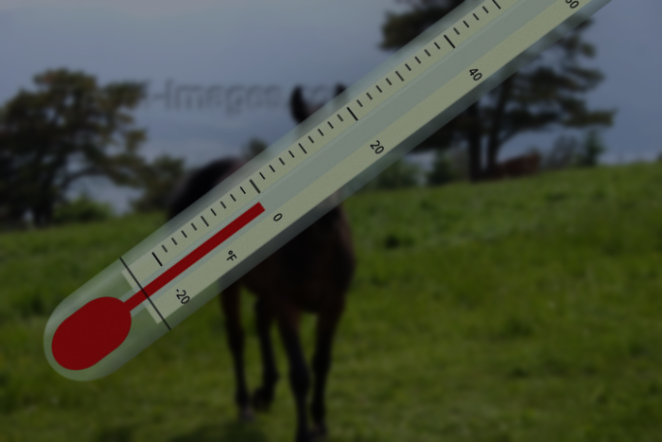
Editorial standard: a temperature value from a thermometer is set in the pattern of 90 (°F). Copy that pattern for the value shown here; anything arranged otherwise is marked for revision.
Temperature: -1 (°F)
